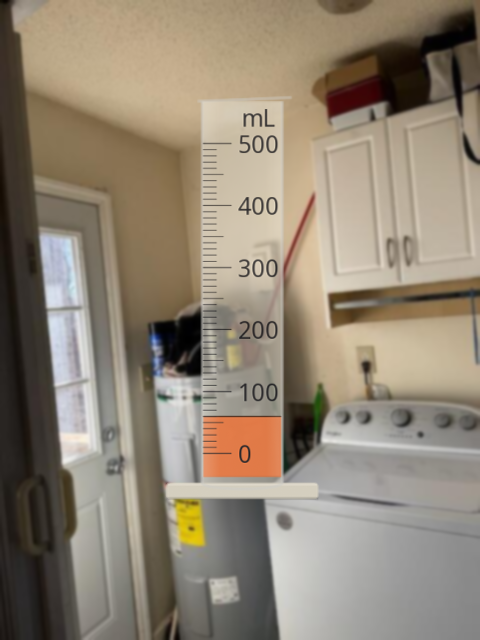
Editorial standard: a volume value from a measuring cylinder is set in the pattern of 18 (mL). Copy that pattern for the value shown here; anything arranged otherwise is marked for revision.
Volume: 60 (mL)
